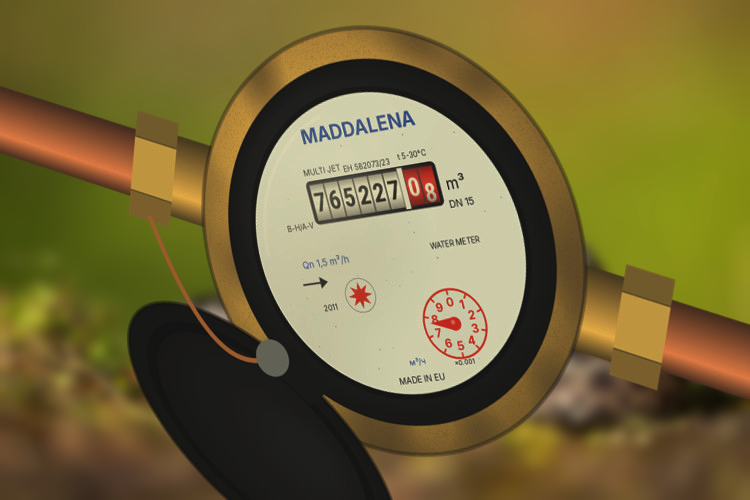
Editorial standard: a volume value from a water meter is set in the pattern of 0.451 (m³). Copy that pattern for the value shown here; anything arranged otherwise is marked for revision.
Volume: 765227.077 (m³)
